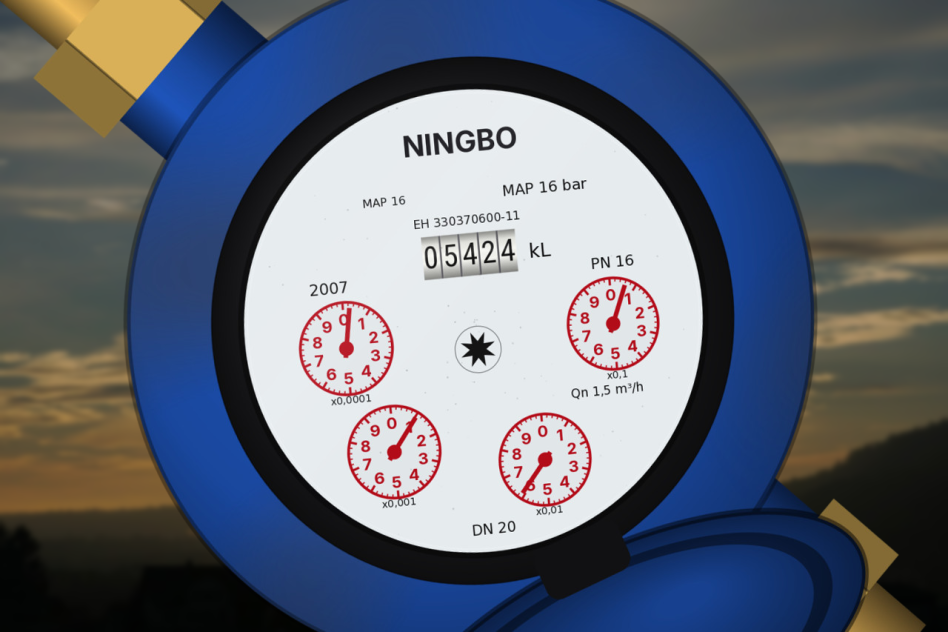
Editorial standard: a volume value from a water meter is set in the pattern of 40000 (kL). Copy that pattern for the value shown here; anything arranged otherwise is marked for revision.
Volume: 5424.0610 (kL)
